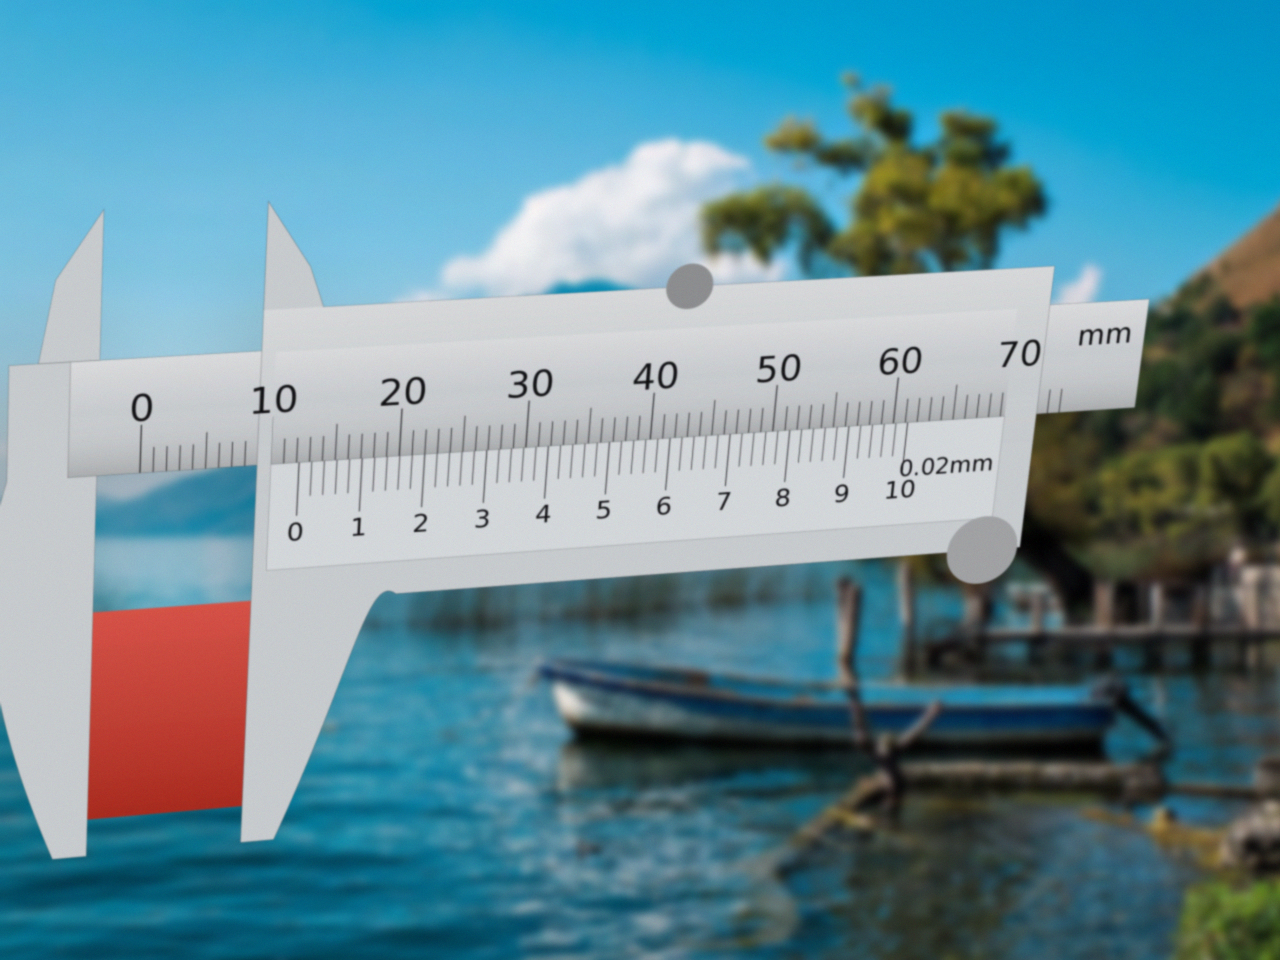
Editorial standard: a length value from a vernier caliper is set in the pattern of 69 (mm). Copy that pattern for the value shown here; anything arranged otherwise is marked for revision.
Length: 12.2 (mm)
